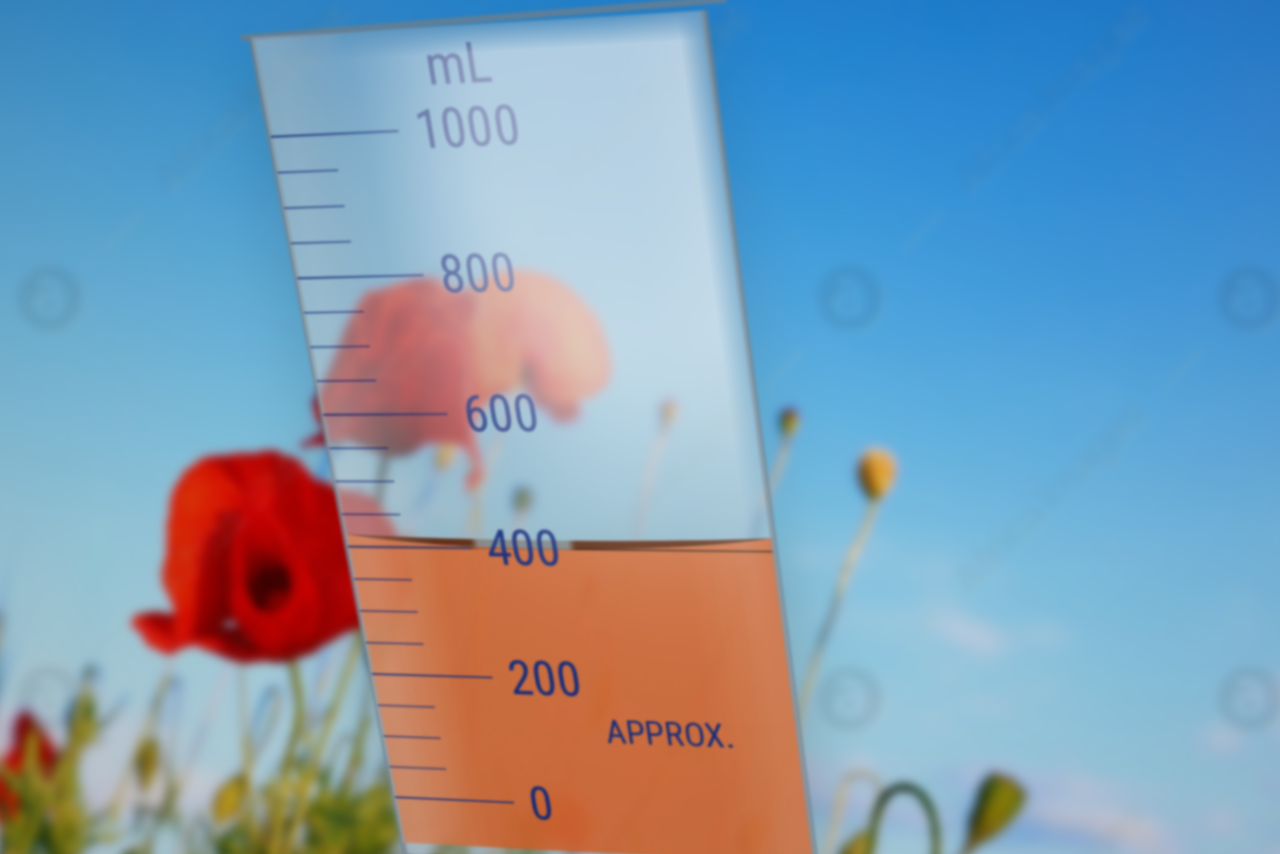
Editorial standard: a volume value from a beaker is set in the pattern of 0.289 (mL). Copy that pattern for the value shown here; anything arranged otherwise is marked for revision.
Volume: 400 (mL)
